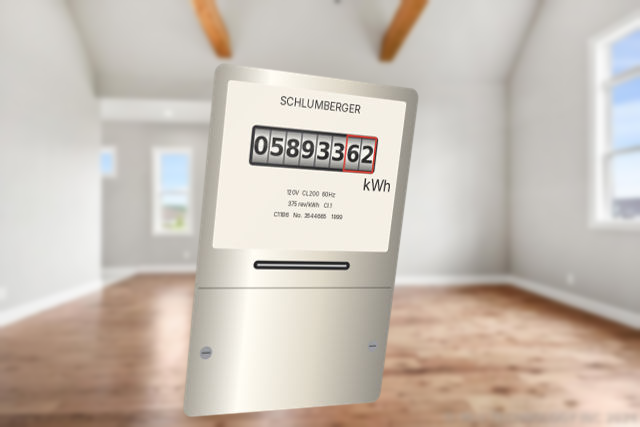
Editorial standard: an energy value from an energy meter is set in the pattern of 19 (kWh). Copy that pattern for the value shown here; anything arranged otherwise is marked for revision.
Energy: 58933.62 (kWh)
